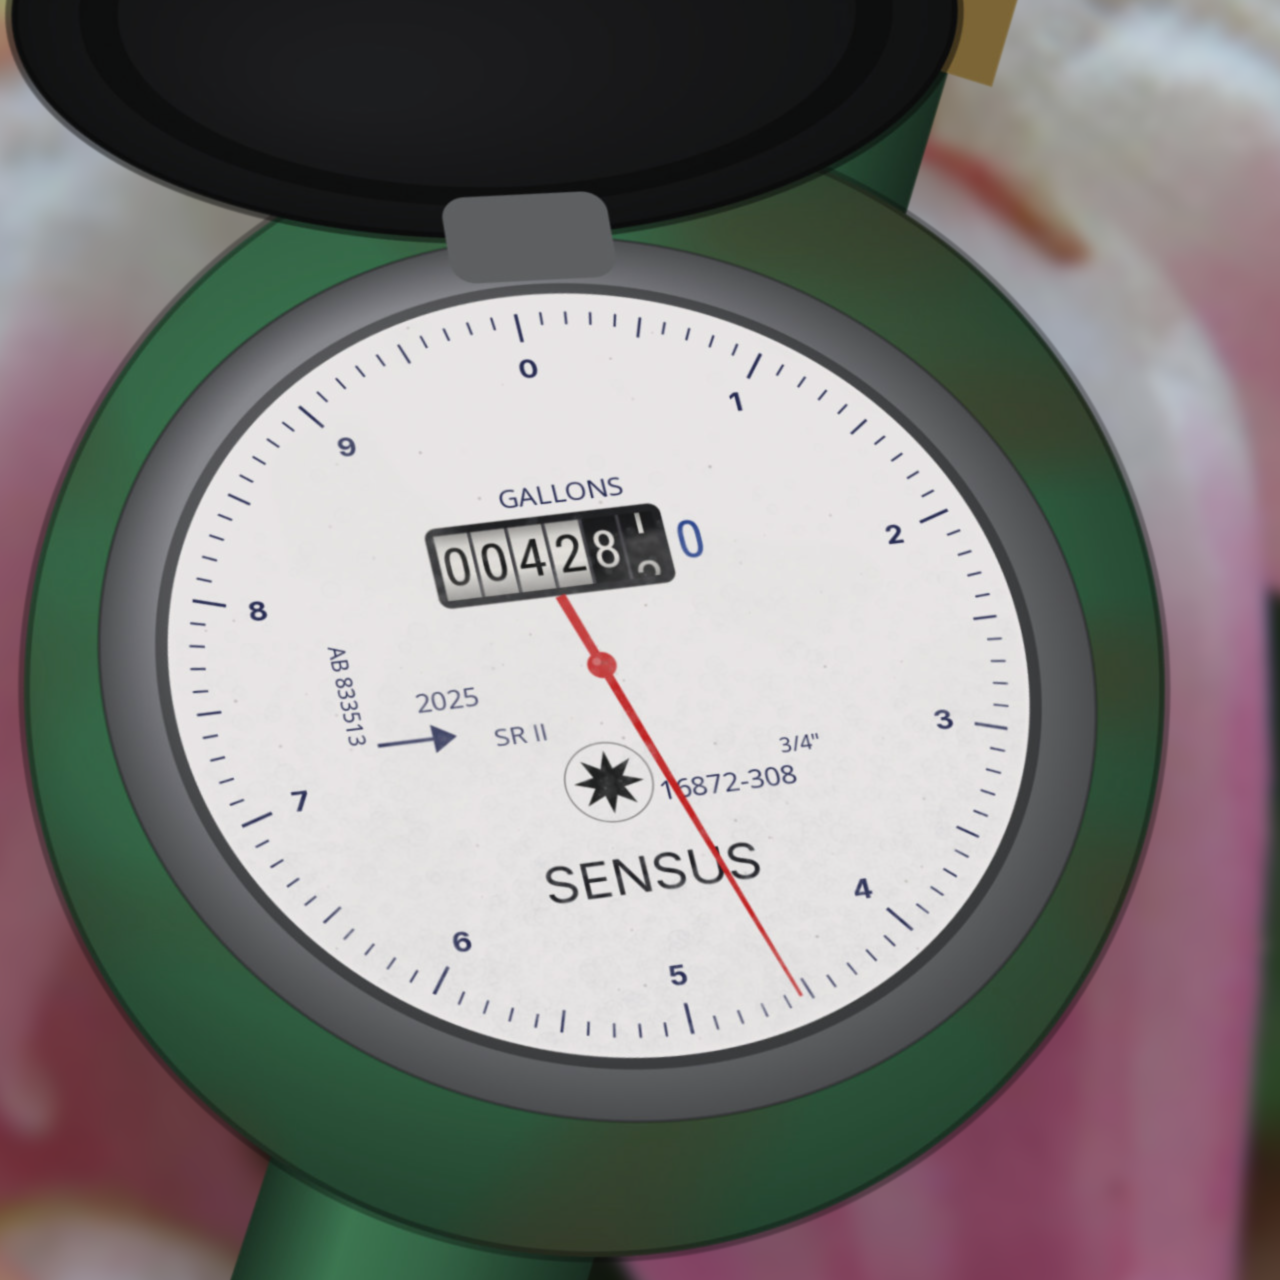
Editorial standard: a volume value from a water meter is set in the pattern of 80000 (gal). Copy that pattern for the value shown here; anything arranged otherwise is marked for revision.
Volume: 42814.5 (gal)
